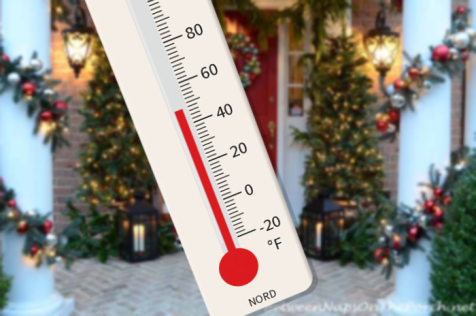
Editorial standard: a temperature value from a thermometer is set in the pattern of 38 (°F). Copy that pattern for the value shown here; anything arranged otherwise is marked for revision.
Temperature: 48 (°F)
